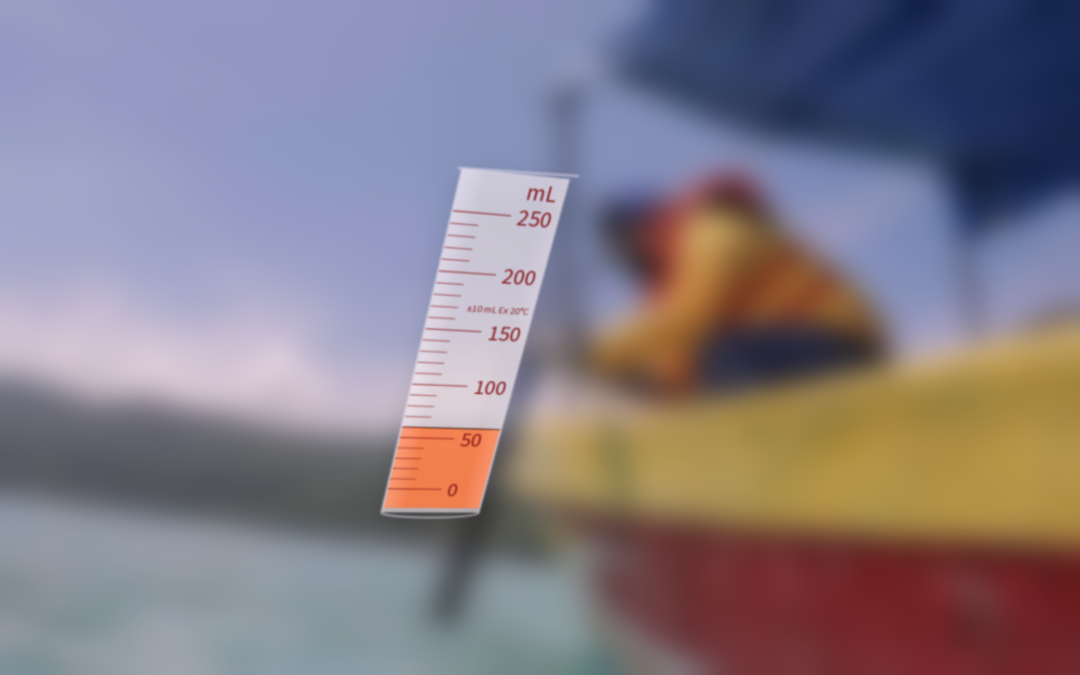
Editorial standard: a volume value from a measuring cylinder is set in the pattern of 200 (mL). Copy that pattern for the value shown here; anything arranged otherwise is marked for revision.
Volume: 60 (mL)
